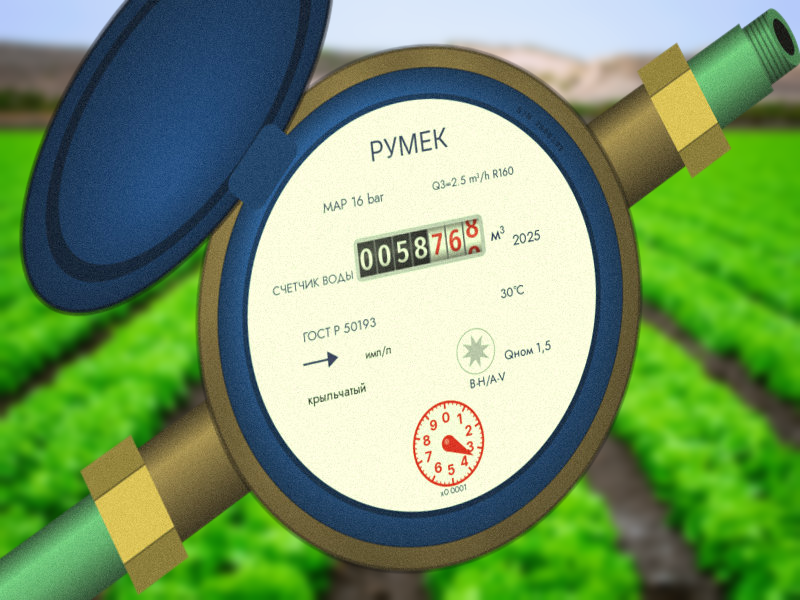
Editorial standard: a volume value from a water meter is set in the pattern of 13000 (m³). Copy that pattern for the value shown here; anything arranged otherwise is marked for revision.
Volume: 58.7683 (m³)
